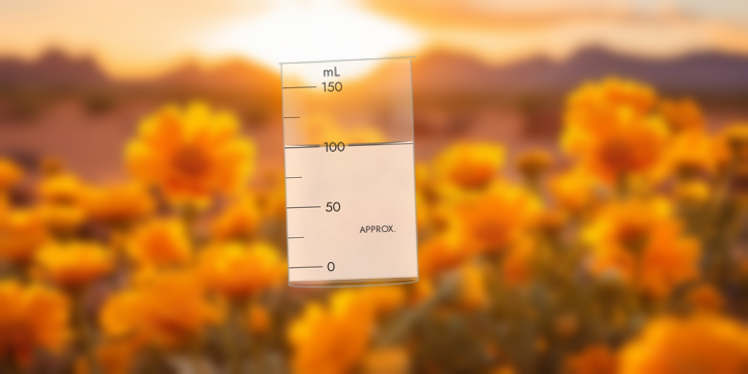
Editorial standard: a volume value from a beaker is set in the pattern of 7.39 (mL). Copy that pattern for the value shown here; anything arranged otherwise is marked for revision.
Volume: 100 (mL)
